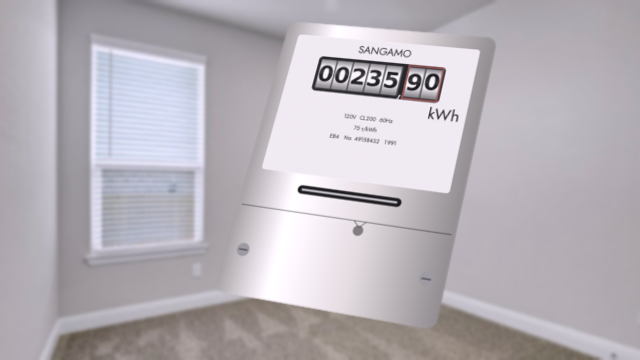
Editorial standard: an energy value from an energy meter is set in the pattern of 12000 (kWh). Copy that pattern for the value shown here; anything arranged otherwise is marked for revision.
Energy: 235.90 (kWh)
